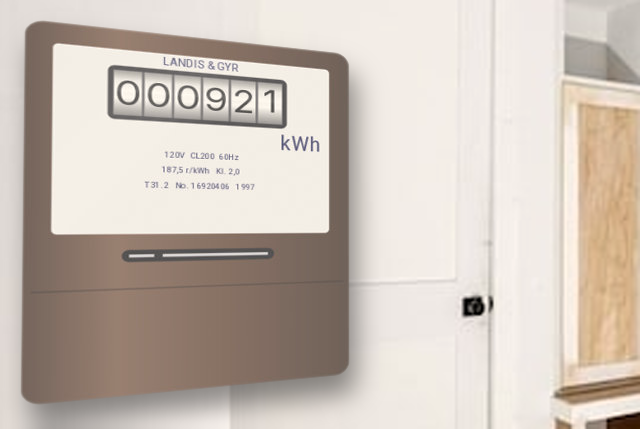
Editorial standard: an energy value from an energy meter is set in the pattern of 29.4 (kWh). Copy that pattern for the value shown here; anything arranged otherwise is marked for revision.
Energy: 921 (kWh)
